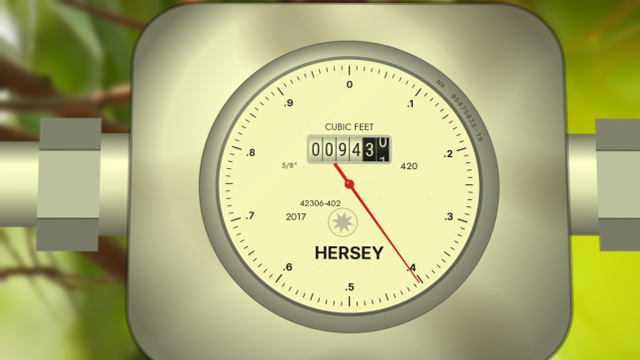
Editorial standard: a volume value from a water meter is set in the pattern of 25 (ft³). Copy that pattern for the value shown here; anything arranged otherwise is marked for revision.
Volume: 9430.40 (ft³)
